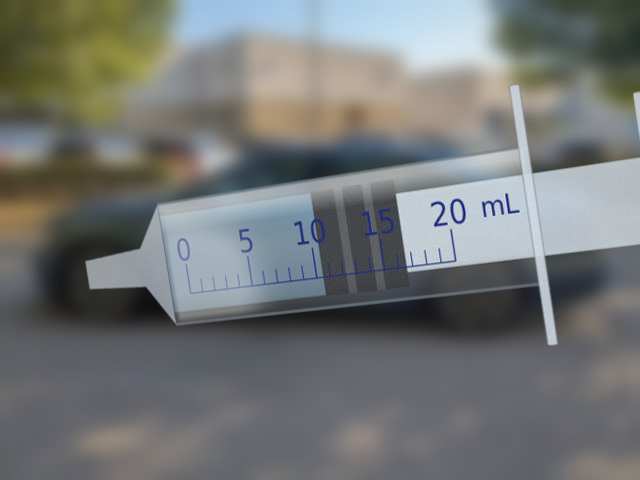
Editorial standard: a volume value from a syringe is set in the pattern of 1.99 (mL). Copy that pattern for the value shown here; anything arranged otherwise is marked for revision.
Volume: 10.5 (mL)
